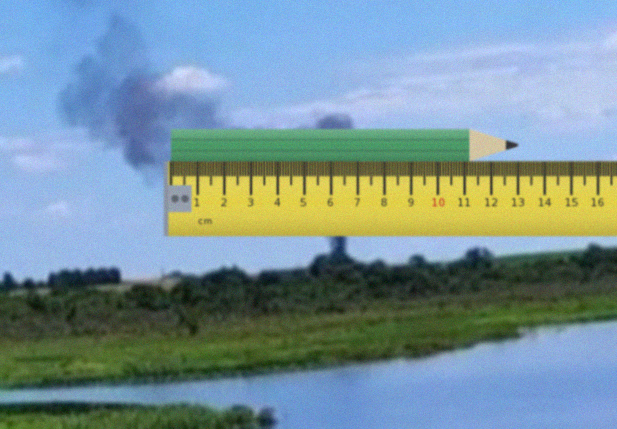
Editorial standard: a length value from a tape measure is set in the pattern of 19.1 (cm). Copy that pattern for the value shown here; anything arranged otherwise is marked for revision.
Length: 13 (cm)
